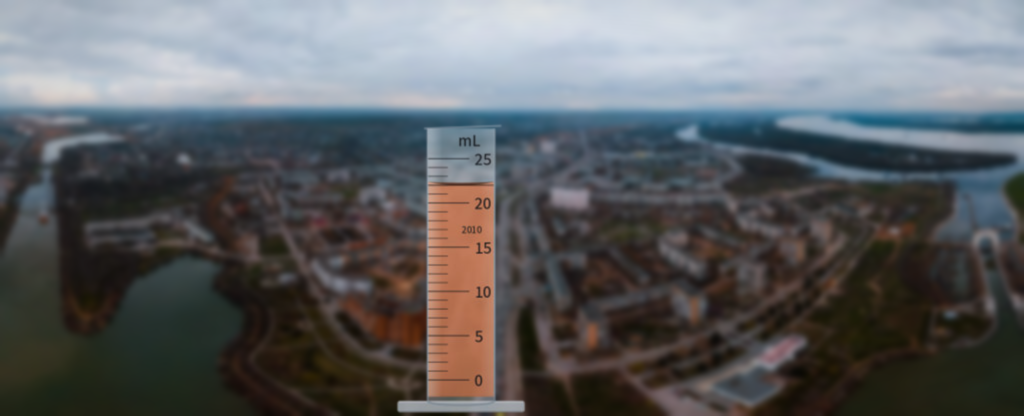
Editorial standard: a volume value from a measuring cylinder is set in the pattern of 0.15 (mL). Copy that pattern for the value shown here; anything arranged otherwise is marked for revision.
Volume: 22 (mL)
